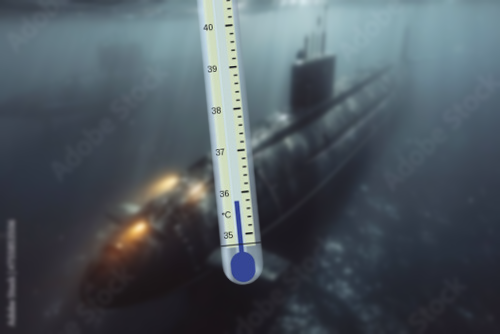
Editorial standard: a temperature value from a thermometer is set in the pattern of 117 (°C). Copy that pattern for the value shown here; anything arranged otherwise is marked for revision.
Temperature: 35.8 (°C)
